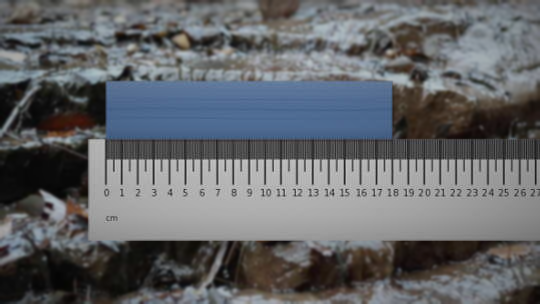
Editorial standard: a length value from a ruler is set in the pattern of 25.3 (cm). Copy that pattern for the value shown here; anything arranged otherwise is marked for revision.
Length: 18 (cm)
